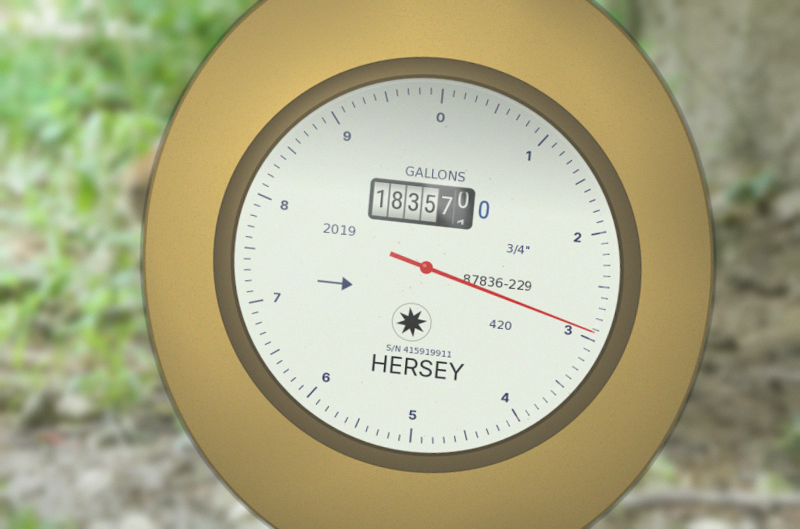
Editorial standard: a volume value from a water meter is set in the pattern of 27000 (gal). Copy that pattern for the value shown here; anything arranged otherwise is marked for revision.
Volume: 1835702.9 (gal)
